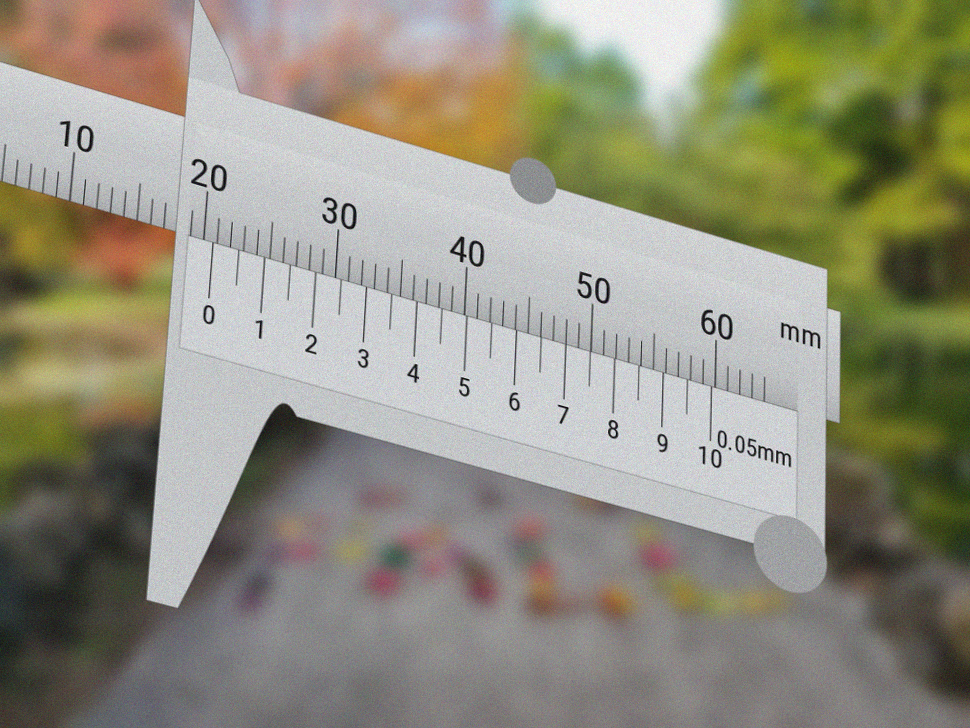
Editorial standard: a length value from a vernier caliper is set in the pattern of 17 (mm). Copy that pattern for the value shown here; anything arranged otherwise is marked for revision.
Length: 20.7 (mm)
